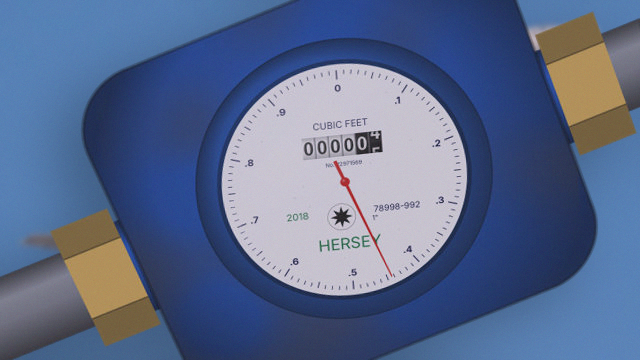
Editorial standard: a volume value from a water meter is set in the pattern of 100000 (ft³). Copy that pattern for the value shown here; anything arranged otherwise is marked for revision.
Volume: 4.44 (ft³)
